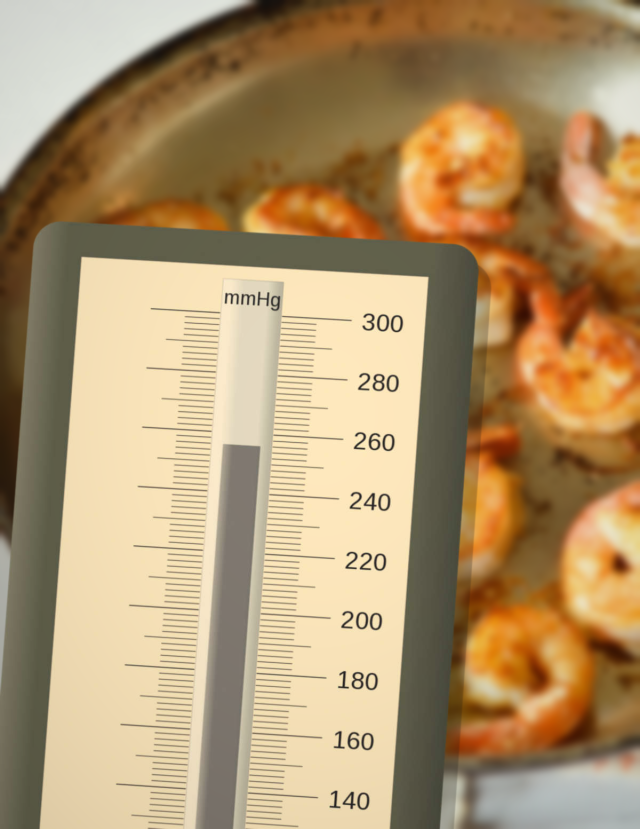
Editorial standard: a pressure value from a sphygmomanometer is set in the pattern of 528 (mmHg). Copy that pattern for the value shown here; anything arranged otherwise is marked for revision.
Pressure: 256 (mmHg)
